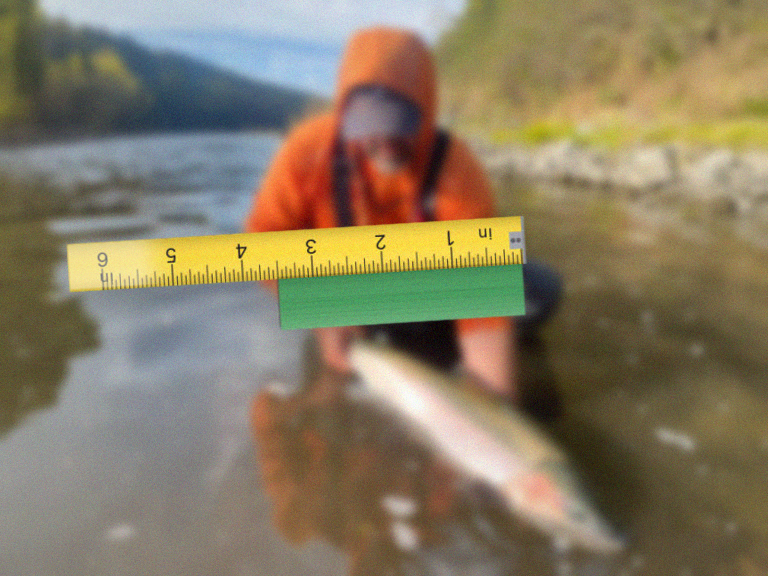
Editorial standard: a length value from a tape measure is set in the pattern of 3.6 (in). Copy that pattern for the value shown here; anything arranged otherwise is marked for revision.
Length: 3.5 (in)
